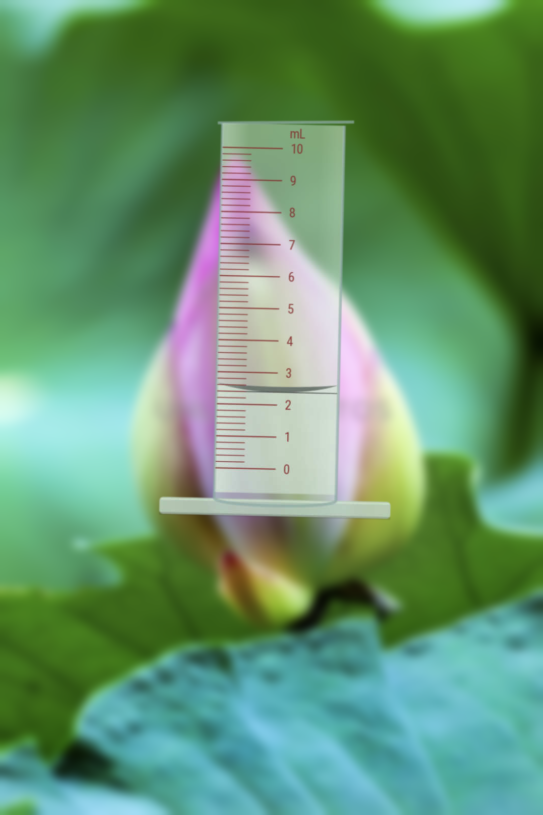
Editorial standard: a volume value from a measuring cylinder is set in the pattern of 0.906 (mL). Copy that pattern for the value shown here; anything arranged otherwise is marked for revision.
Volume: 2.4 (mL)
